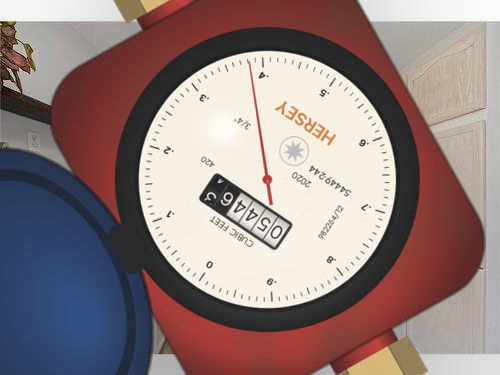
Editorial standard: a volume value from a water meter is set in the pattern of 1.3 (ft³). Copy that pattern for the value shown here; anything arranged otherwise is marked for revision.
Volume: 54463.38 (ft³)
